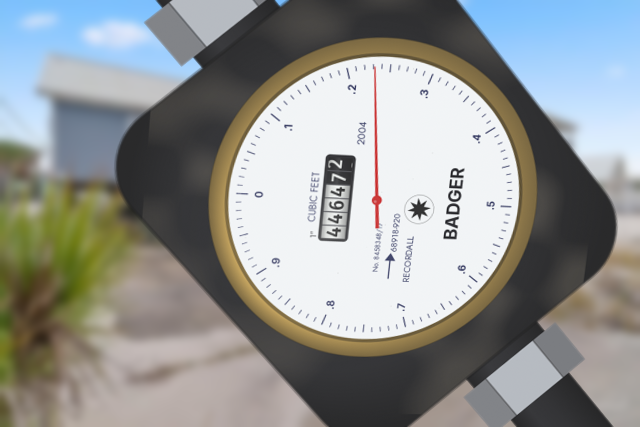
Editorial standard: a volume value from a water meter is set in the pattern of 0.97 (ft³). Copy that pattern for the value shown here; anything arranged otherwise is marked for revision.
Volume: 446472.23 (ft³)
